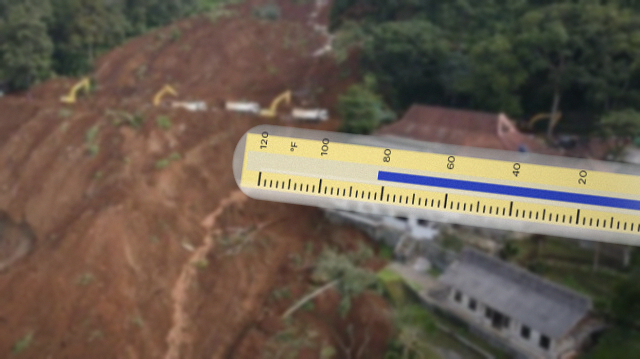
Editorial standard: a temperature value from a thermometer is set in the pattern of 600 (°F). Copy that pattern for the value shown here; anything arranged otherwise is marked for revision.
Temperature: 82 (°F)
